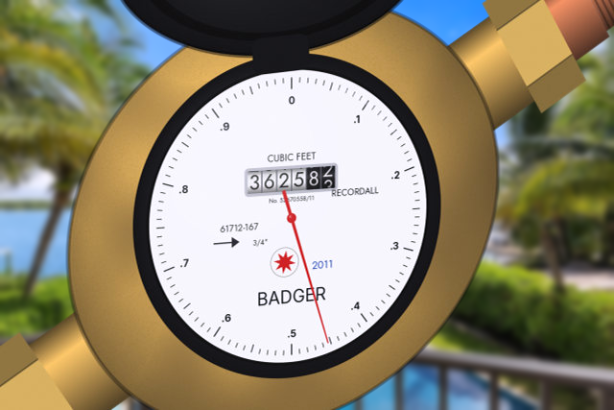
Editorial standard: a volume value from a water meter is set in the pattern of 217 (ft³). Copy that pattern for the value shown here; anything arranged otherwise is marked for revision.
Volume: 362582.45 (ft³)
